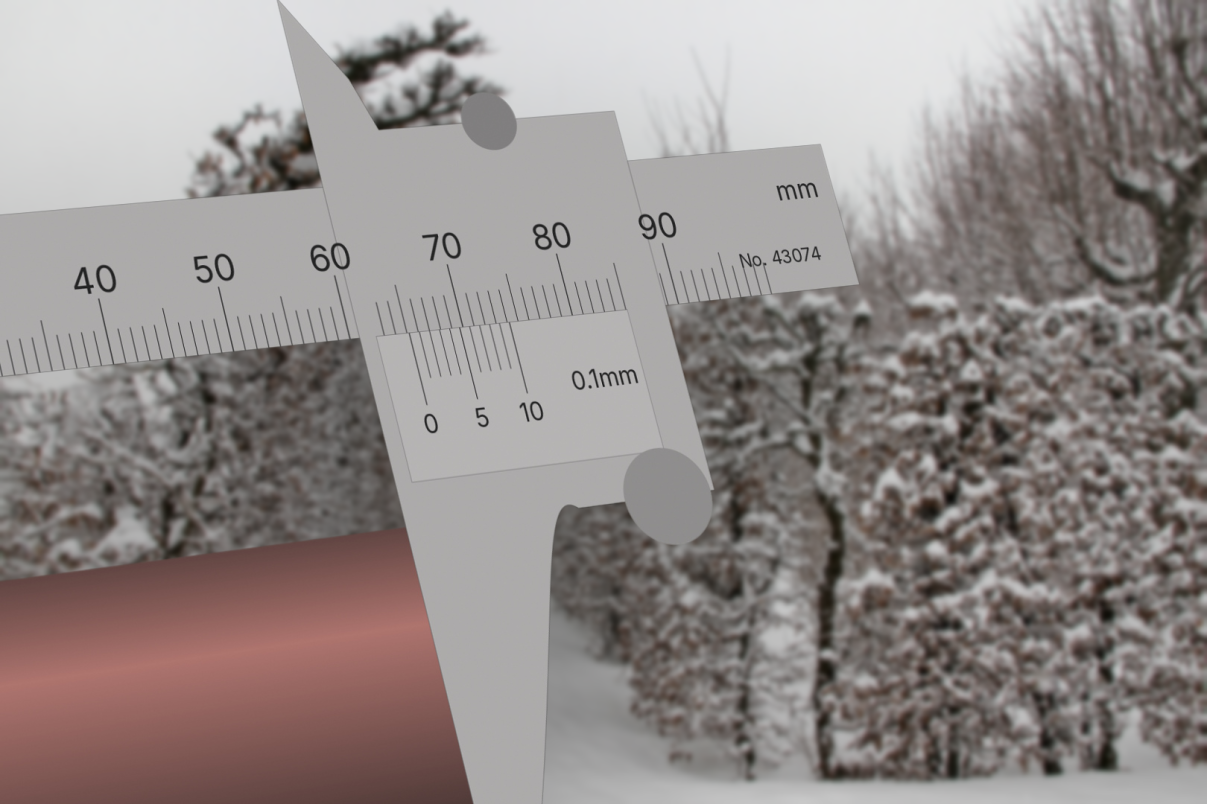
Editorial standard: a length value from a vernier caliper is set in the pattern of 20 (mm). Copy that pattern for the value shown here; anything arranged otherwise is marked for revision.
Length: 65.2 (mm)
